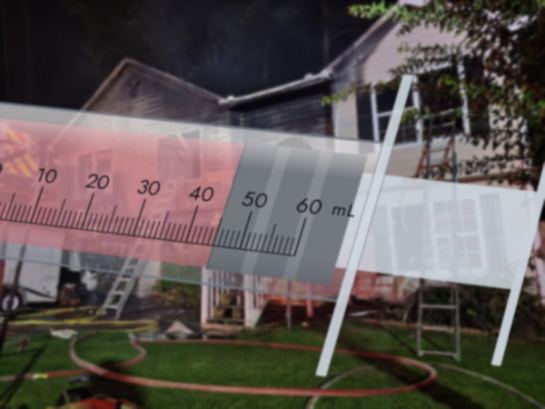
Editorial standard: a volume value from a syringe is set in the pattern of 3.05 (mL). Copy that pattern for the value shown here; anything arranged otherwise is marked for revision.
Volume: 45 (mL)
